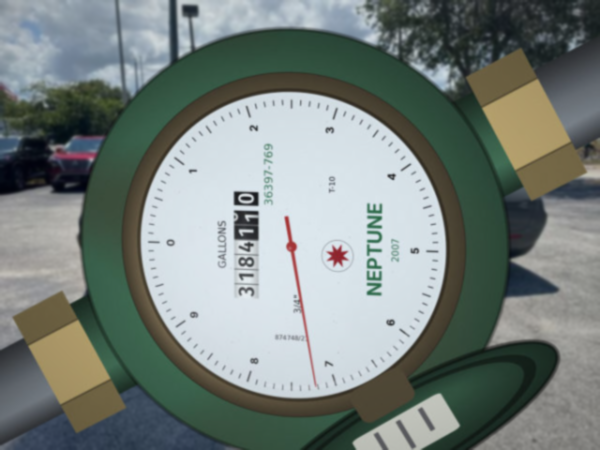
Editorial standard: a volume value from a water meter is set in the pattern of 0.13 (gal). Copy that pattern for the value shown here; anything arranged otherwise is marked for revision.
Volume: 3184107.2 (gal)
